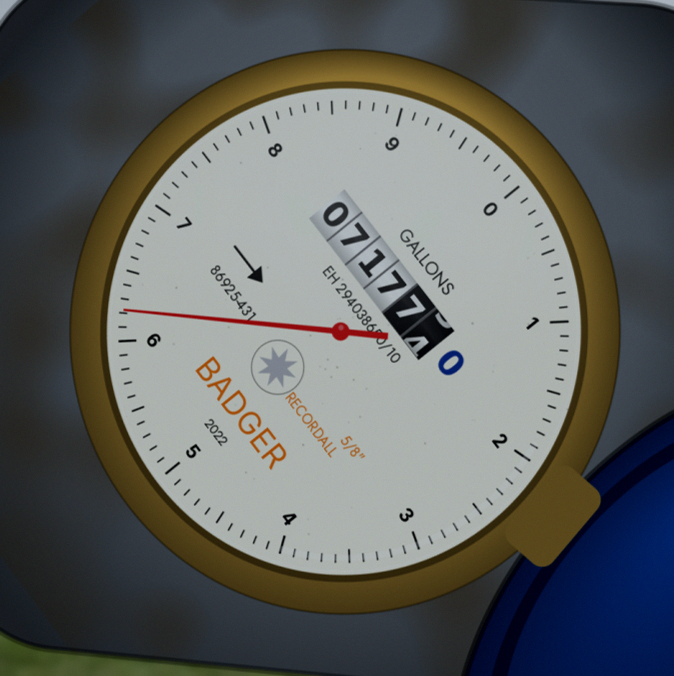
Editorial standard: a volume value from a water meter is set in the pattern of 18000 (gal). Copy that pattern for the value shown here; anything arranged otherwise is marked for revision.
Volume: 717736.2 (gal)
